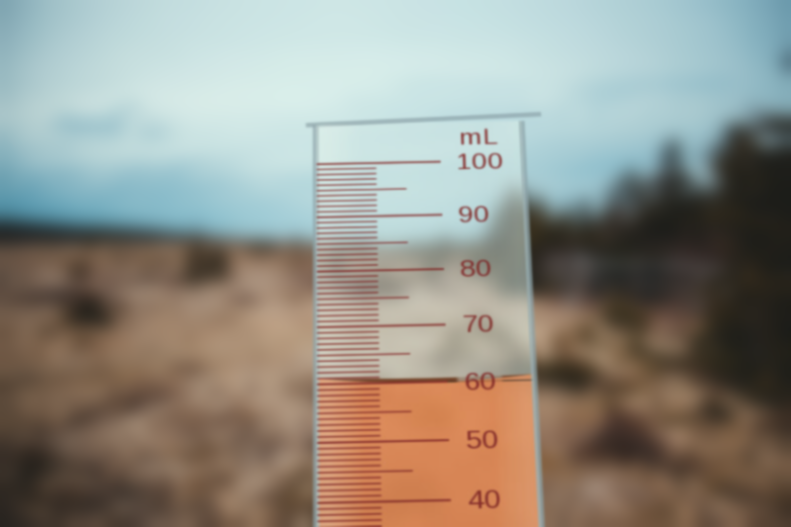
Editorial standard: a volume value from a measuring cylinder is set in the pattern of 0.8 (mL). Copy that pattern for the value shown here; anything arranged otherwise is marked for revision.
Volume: 60 (mL)
